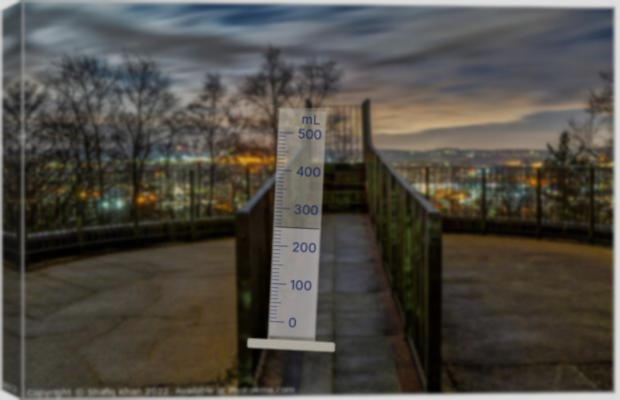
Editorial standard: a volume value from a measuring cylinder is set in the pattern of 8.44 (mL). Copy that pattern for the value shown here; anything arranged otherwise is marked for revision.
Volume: 250 (mL)
